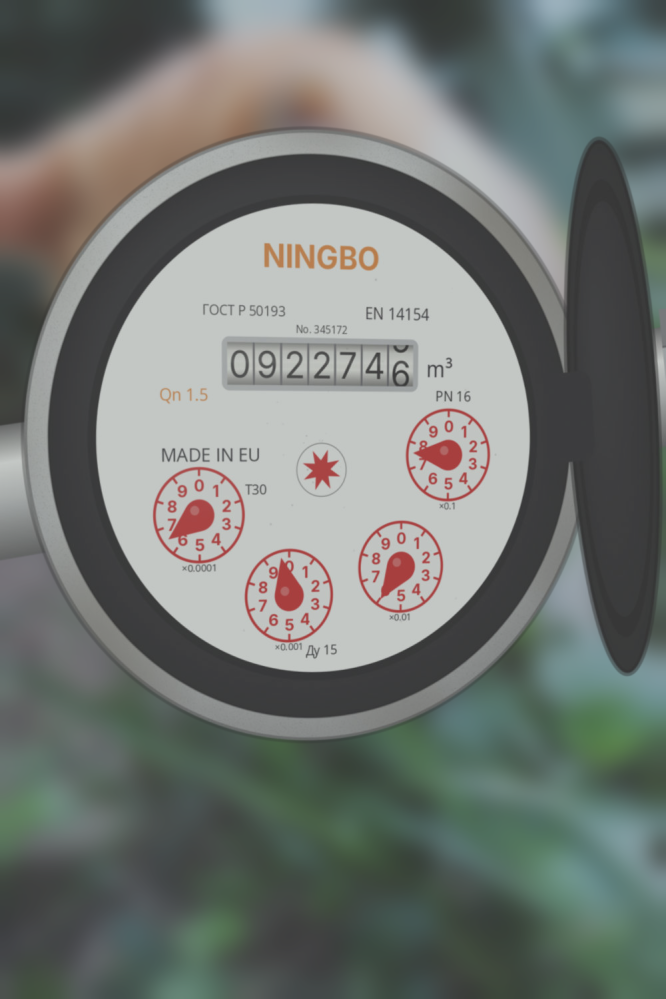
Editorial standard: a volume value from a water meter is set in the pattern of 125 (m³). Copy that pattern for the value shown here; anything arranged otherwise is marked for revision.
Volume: 922745.7596 (m³)
